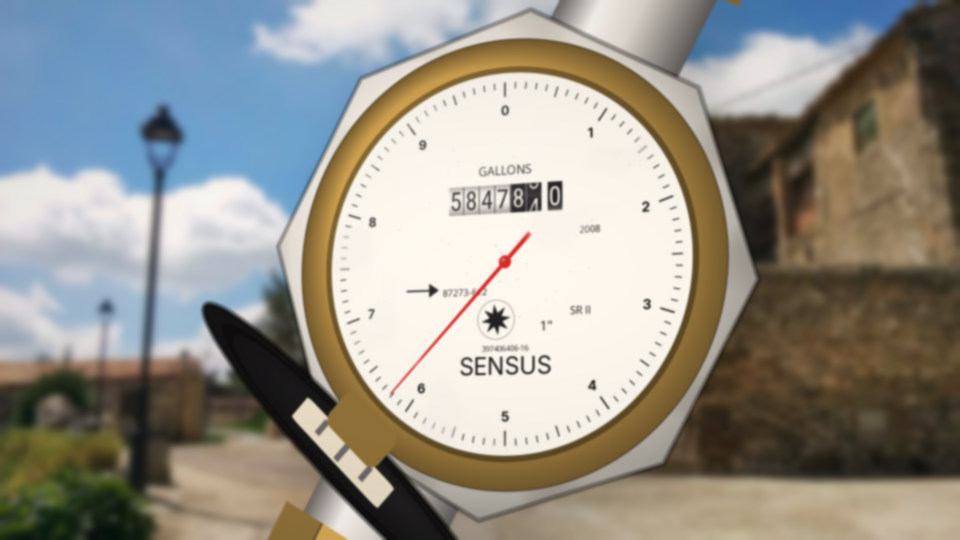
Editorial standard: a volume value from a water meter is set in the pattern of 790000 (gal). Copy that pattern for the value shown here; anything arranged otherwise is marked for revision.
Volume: 5847836.2 (gal)
